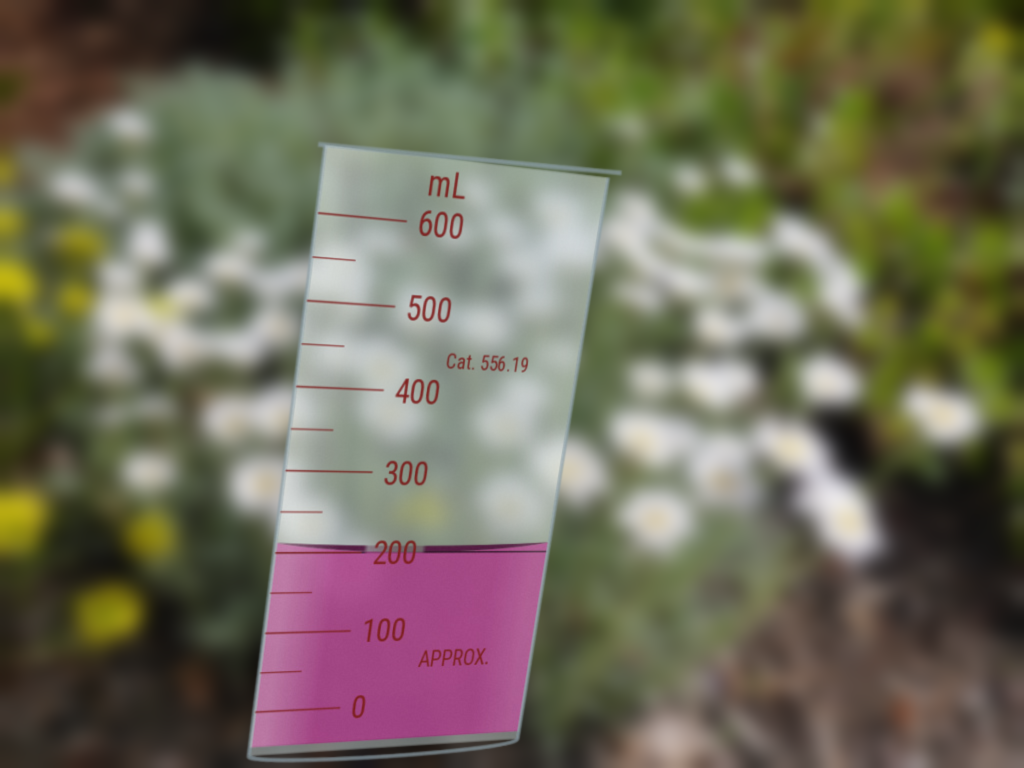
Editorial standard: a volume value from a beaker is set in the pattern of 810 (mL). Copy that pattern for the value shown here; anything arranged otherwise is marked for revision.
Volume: 200 (mL)
